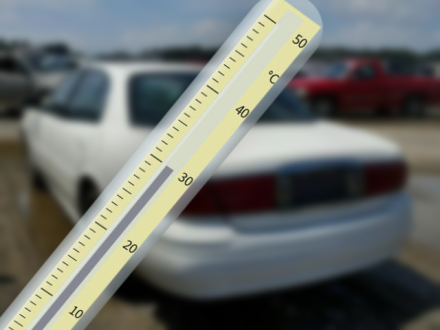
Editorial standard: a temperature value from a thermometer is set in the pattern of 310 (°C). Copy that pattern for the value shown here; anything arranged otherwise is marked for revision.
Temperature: 30 (°C)
